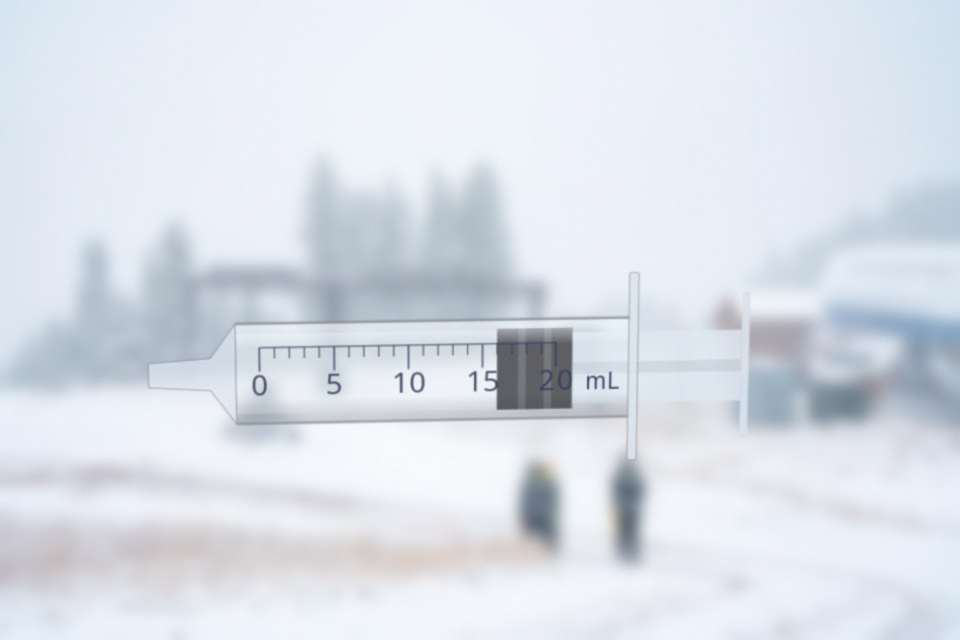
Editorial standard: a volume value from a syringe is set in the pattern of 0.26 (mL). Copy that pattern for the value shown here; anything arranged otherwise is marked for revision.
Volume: 16 (mL)
